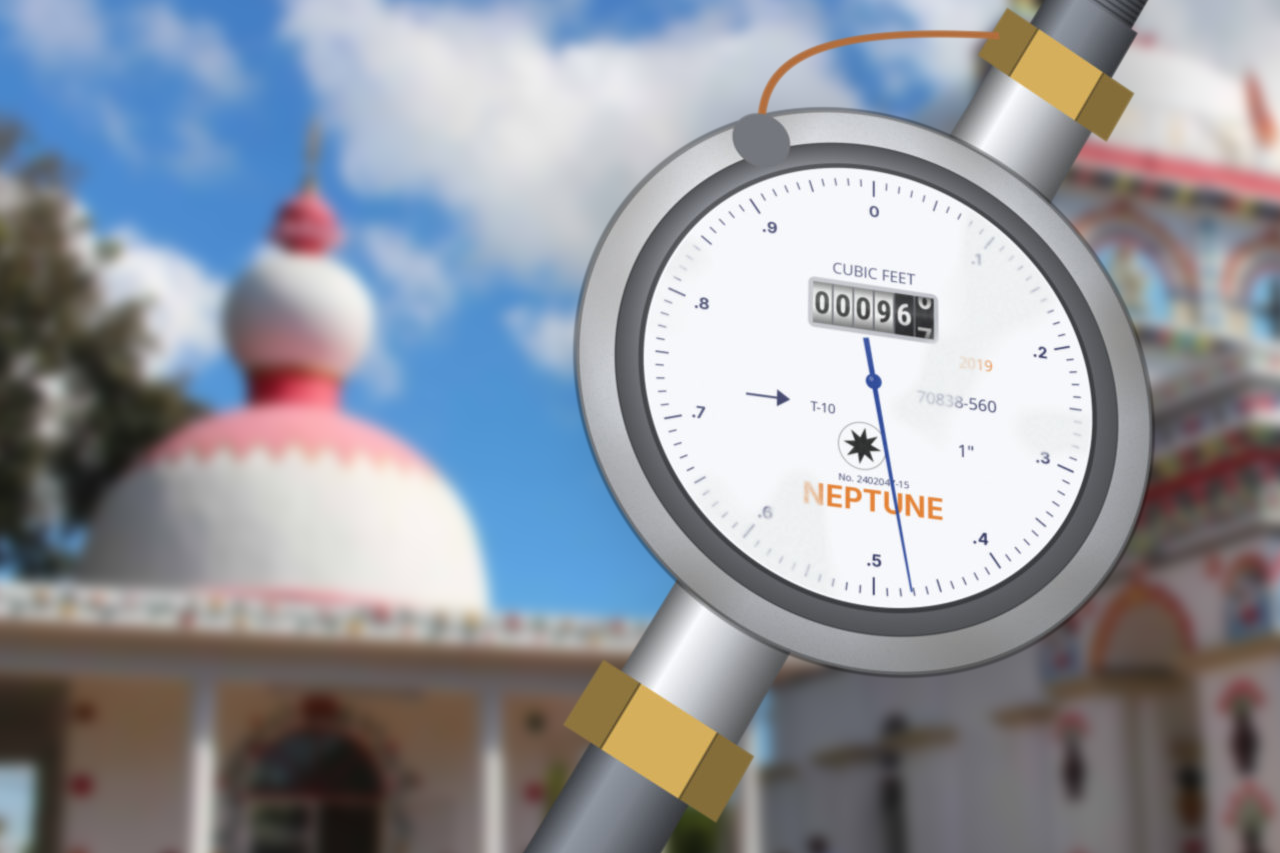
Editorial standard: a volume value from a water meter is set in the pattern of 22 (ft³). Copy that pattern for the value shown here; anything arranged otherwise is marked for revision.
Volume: 966.47 (ft³)
